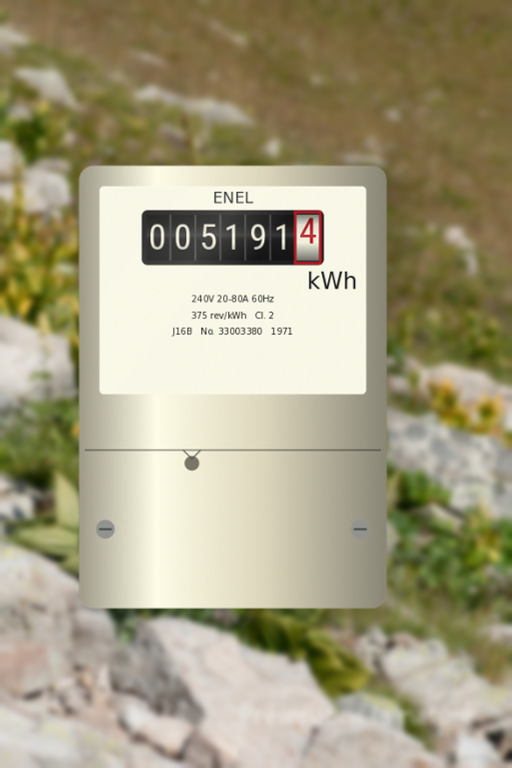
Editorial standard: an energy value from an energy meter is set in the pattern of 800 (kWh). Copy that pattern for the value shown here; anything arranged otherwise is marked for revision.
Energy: 5191.4 (kWh)
